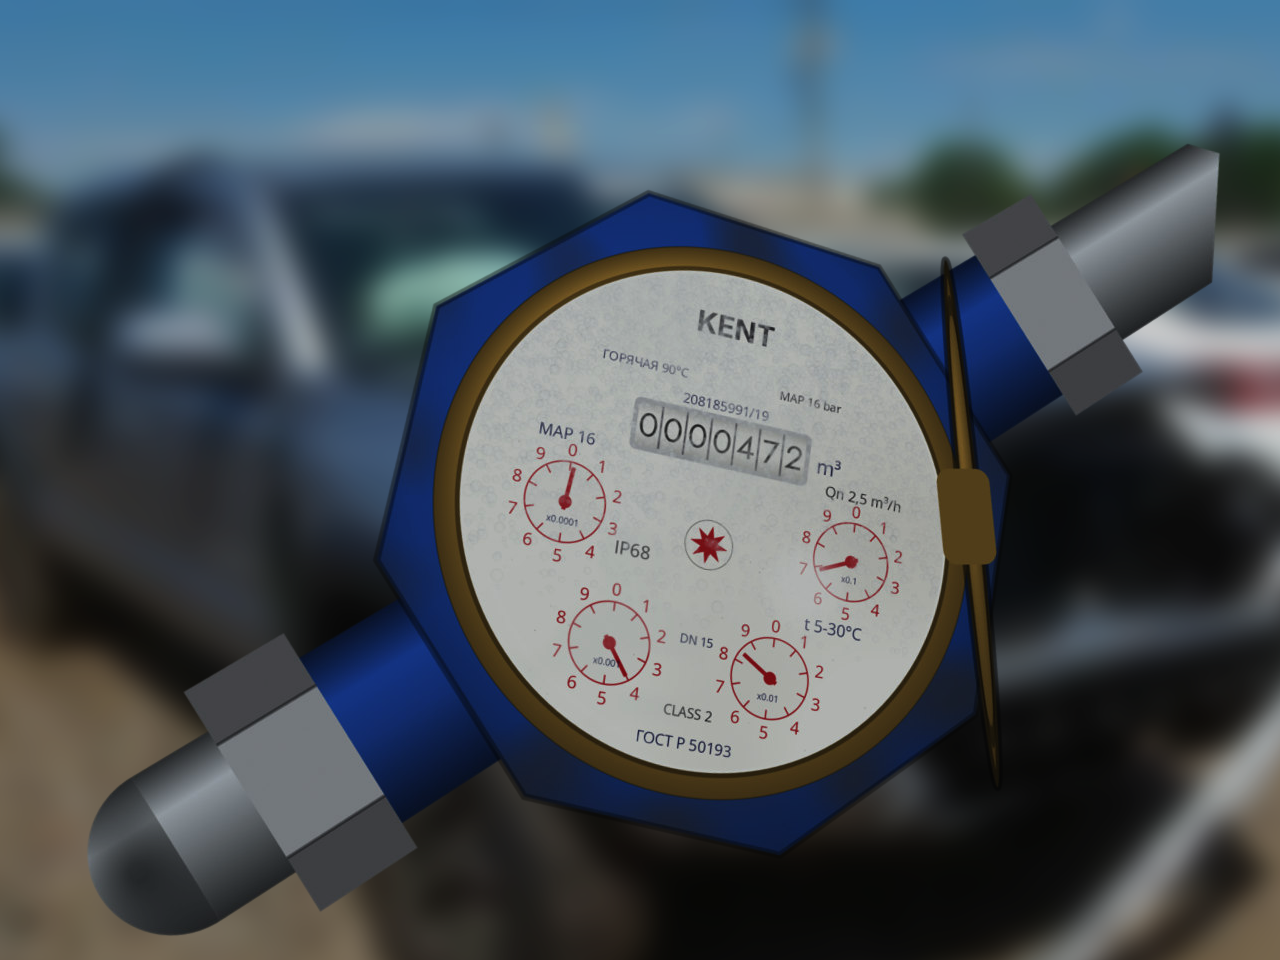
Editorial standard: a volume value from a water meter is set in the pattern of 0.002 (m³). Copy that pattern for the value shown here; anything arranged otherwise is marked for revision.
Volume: 472.6840 (m³)
